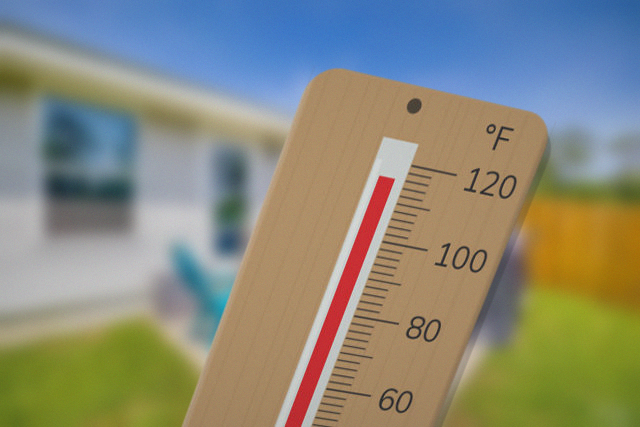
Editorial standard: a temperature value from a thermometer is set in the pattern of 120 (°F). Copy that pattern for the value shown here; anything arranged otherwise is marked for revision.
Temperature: 116 (°F)
